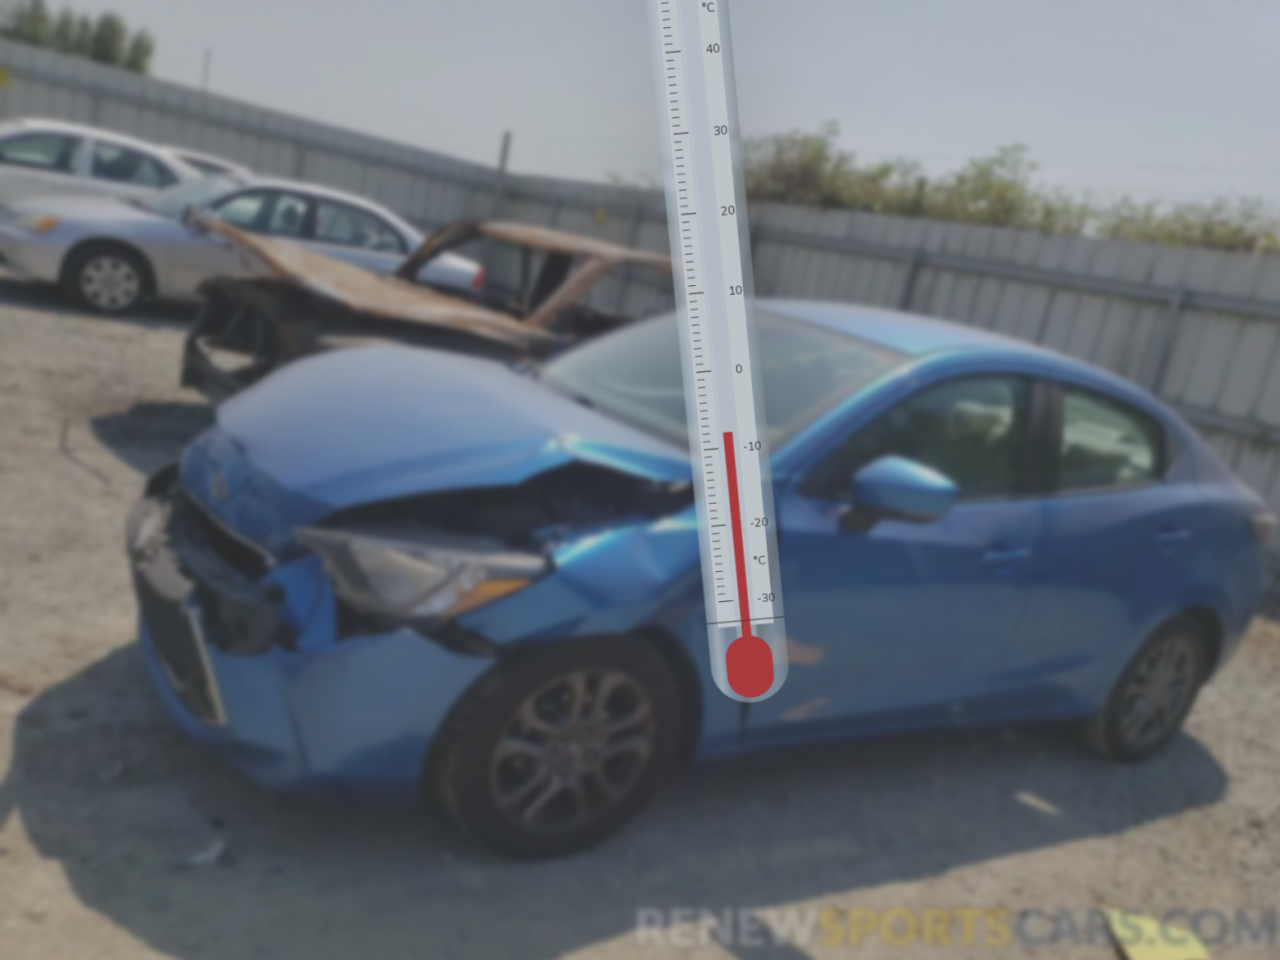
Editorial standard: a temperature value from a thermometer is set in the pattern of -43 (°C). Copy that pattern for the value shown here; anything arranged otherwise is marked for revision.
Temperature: -8 (°C)
